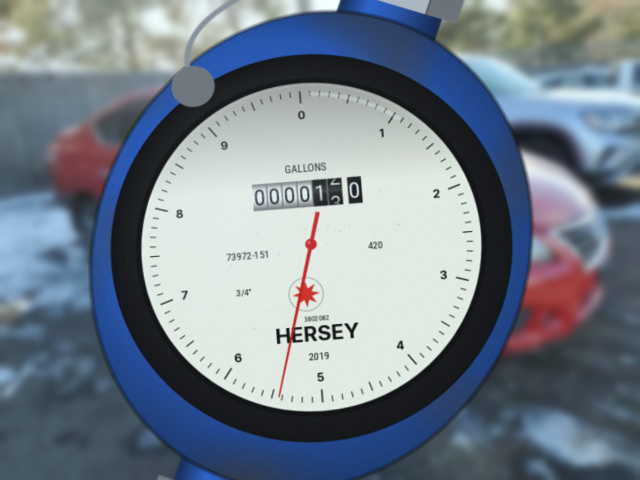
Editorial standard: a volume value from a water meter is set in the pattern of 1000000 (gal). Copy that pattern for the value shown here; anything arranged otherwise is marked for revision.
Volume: 125.4 (gal)
